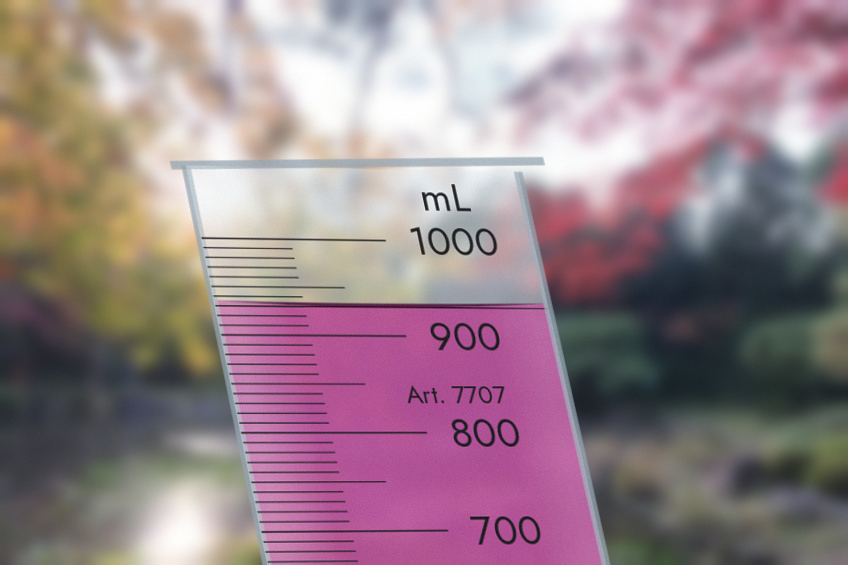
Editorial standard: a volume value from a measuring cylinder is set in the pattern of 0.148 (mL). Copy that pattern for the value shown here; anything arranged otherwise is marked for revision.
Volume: 930 (mL)
